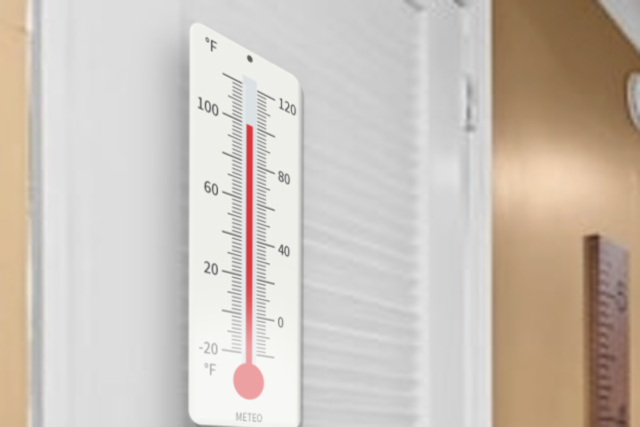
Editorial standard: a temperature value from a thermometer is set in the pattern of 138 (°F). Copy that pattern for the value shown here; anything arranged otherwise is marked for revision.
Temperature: 100 (°F)
